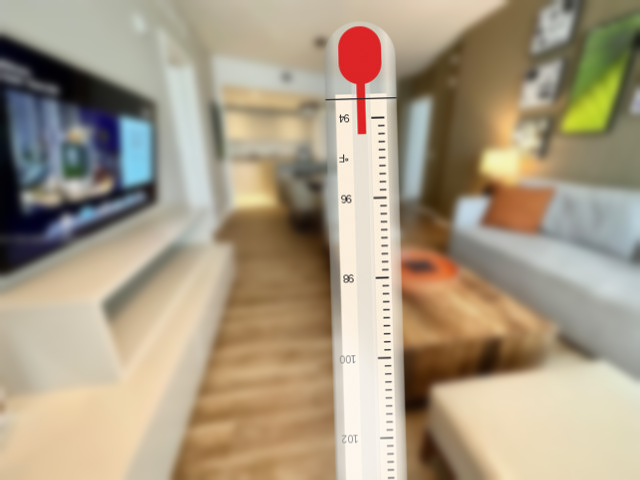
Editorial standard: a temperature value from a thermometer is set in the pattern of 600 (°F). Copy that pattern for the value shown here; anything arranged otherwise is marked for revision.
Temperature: 94.4 (°F)
